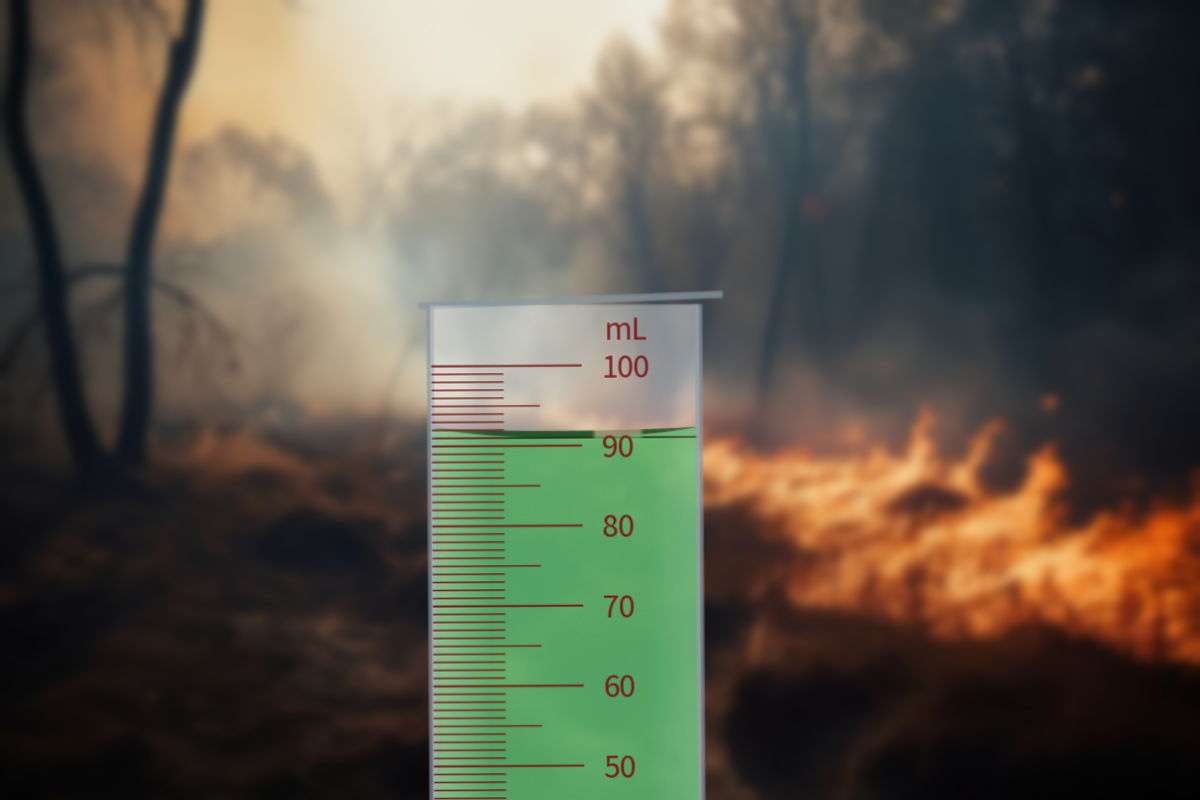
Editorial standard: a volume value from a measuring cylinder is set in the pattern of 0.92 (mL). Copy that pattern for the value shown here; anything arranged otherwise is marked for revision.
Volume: 91 (mL)
